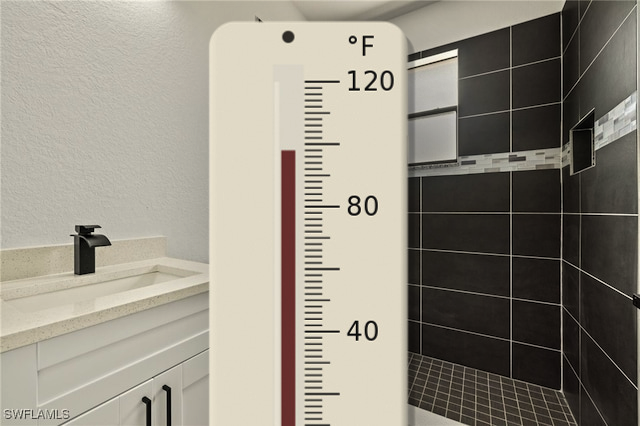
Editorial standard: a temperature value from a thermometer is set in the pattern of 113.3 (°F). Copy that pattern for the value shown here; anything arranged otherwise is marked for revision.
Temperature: 98 (°F)
